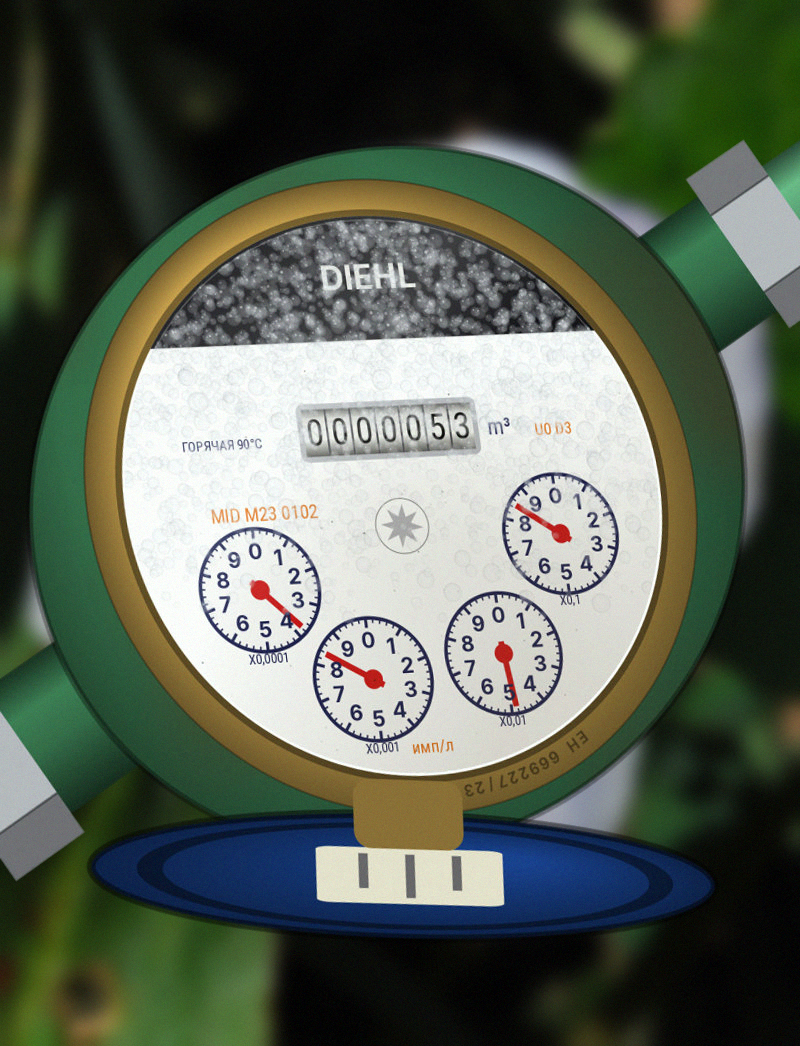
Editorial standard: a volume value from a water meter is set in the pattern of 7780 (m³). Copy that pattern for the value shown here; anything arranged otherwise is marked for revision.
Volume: 53.8483 (m³)
